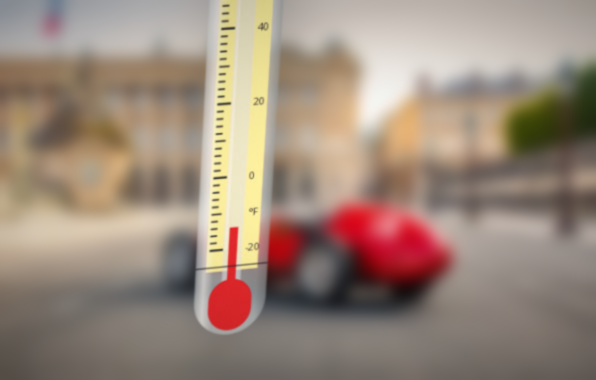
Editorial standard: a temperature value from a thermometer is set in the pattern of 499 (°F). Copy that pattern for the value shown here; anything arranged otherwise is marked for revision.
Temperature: -14 (°F)
